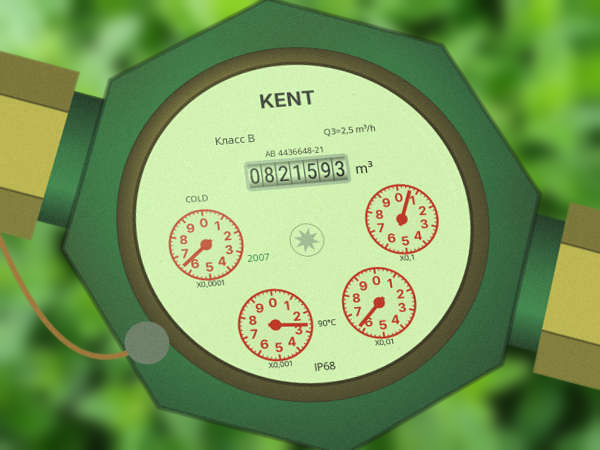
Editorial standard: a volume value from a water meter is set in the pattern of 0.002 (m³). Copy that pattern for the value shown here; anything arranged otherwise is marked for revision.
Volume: 821593.0626 (m³)
